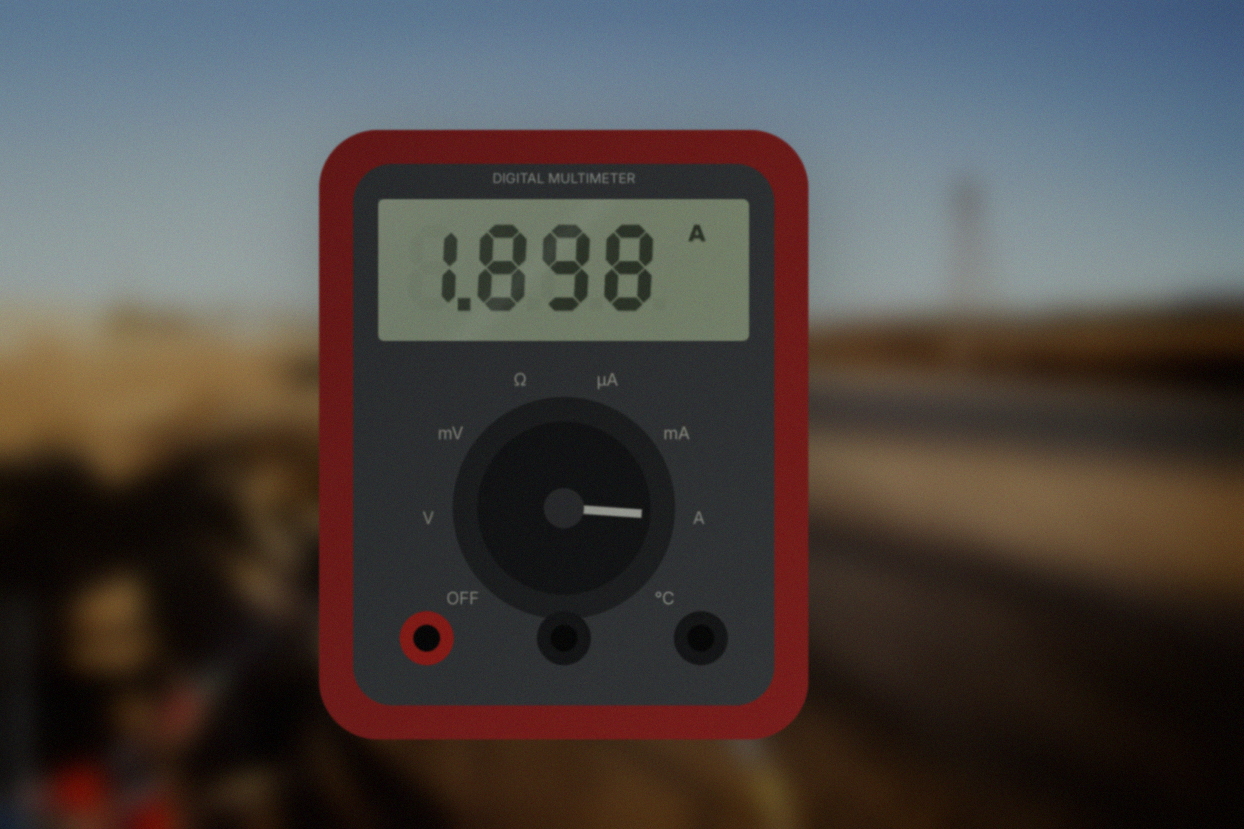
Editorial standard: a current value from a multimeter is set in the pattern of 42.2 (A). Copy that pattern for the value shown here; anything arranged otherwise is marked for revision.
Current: 1.898 (A)
